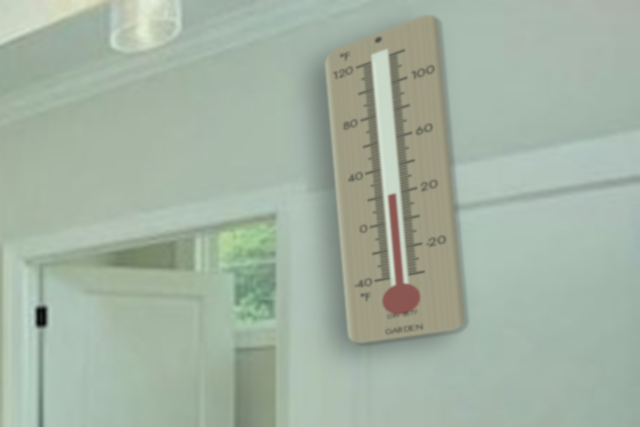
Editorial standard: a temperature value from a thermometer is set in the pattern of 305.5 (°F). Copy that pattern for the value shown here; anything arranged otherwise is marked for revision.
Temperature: 20 (°F)
